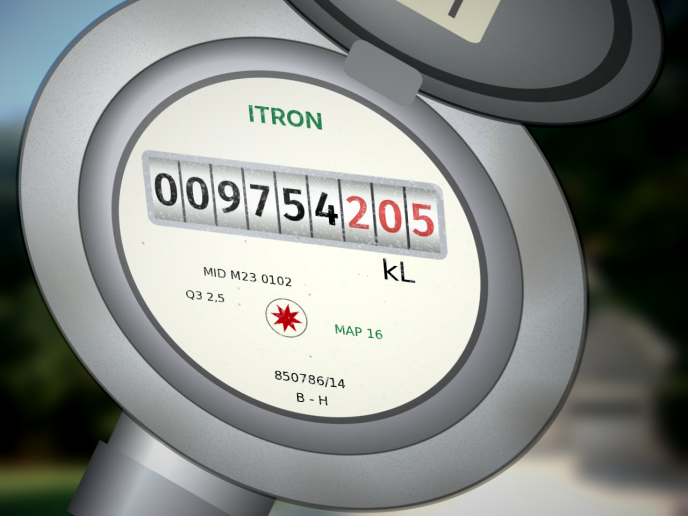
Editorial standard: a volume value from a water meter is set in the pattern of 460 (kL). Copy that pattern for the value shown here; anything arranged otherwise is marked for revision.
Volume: 9754.205 (kL)
